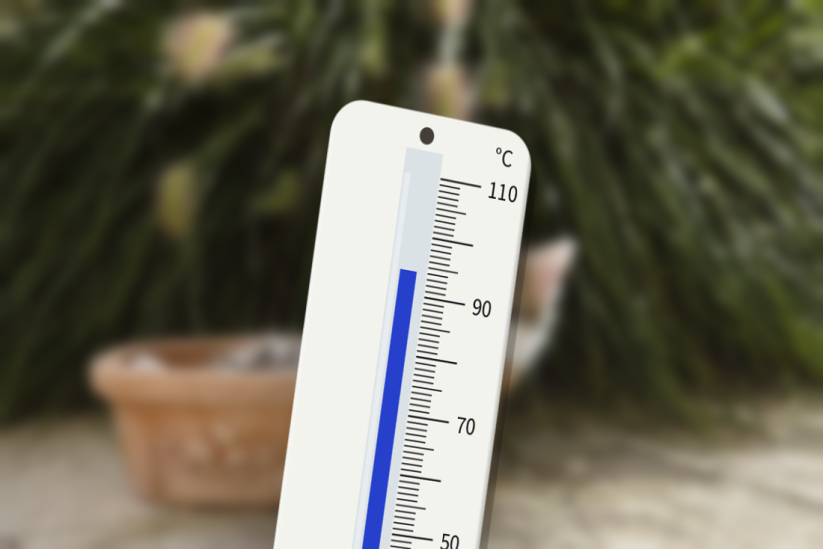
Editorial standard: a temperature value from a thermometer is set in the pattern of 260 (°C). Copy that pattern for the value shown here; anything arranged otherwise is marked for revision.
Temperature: 94 (°C)
